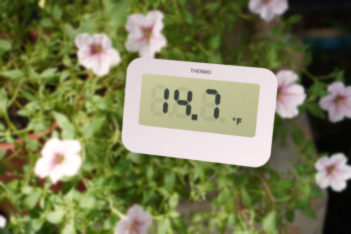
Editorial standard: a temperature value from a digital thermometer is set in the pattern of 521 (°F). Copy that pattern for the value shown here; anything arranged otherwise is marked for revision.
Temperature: 14.7 (°F)
